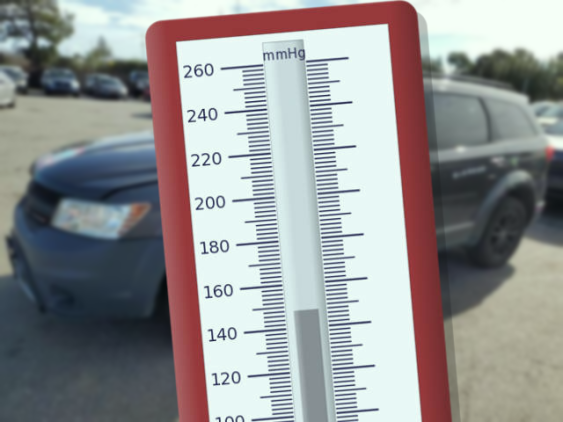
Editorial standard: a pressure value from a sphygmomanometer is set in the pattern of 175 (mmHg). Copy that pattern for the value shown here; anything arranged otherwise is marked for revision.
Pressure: 148 (mmHg)
